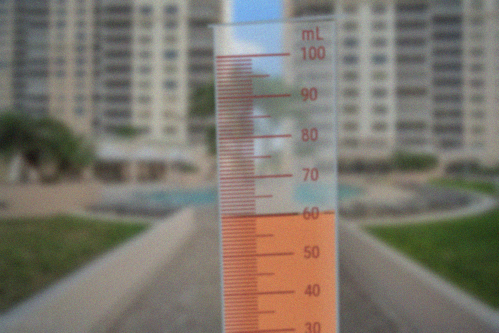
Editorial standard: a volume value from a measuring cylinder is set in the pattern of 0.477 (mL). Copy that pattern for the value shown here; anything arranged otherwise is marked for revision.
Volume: 60 (mL)
